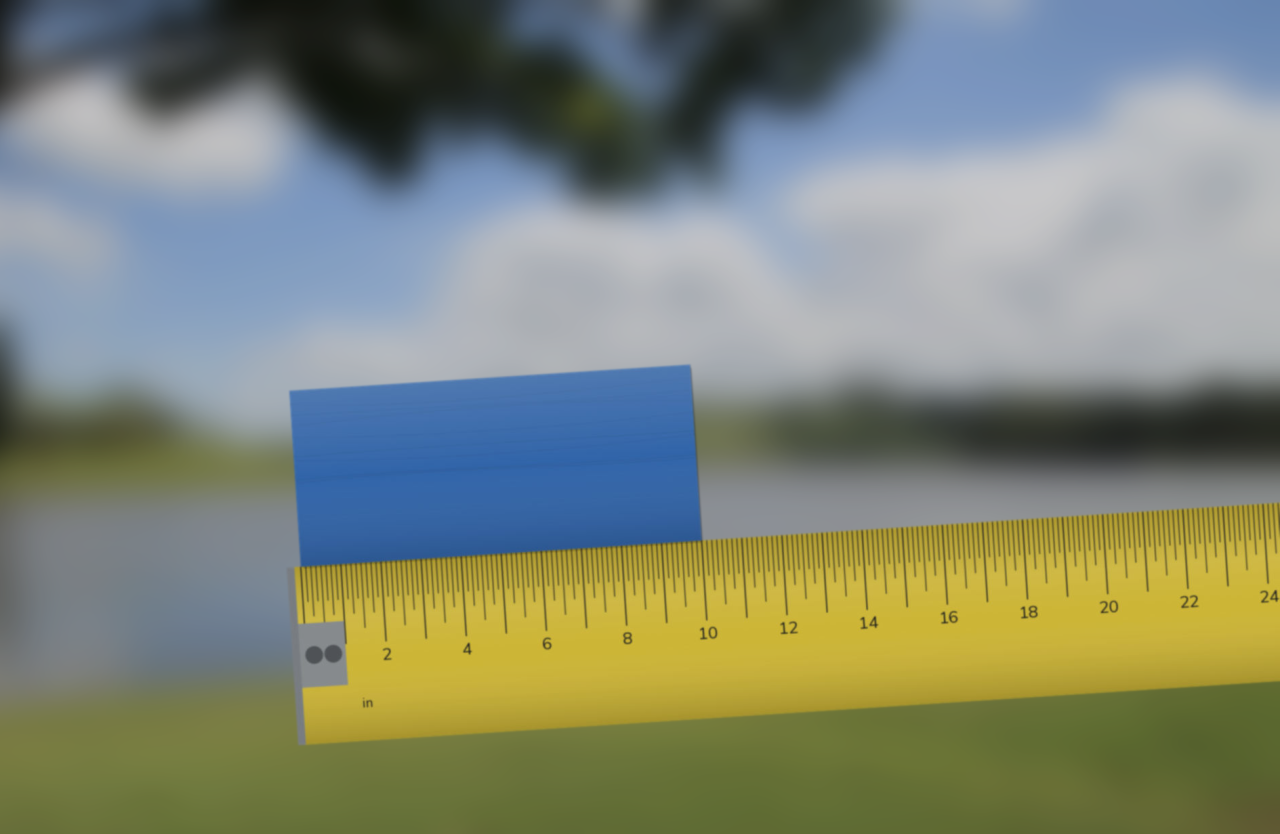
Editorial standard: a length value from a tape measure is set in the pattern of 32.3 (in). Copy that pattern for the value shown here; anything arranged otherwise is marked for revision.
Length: 10 (in)
